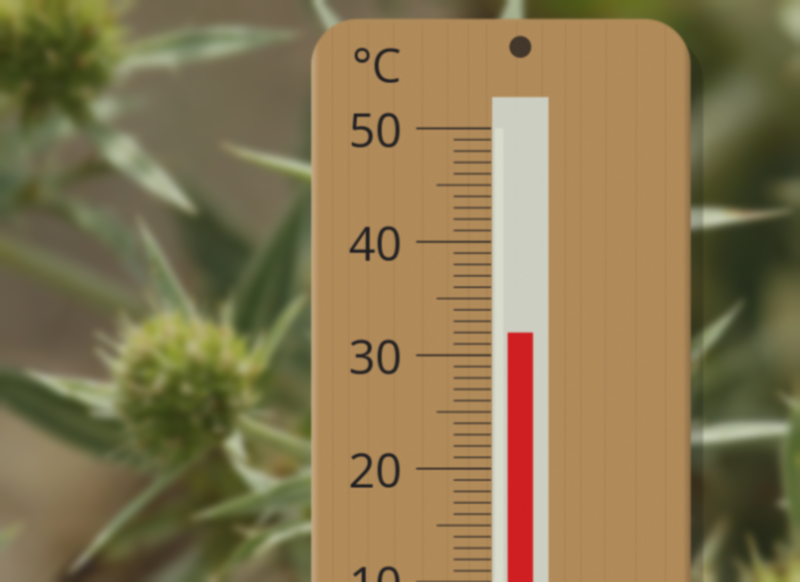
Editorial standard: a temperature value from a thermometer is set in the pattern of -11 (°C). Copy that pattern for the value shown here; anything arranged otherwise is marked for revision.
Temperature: 32 (°C)
